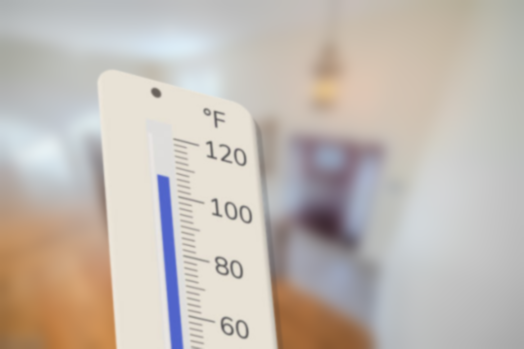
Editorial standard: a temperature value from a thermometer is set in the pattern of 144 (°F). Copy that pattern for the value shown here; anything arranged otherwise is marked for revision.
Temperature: 106 (°F)
